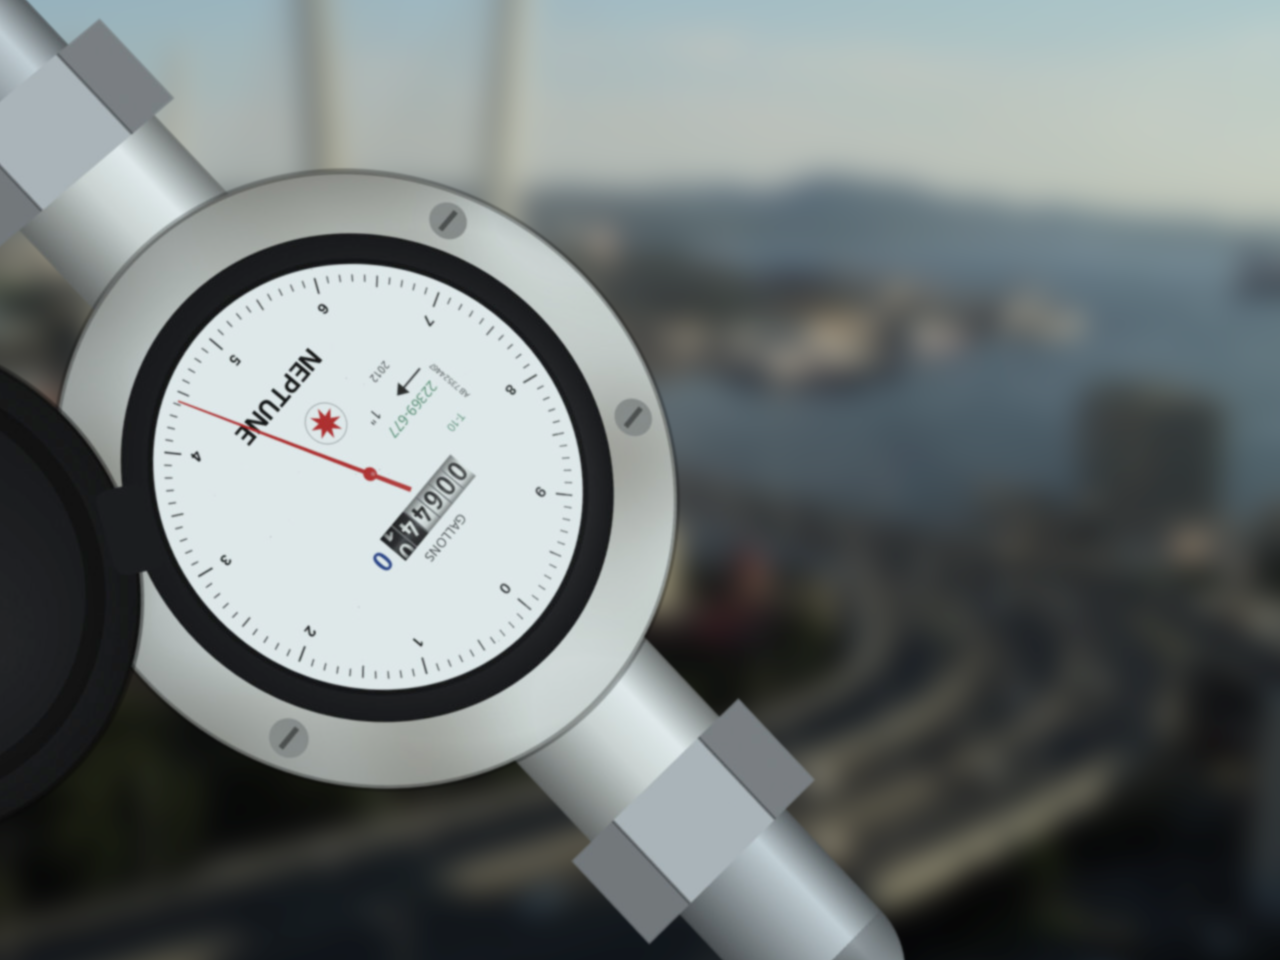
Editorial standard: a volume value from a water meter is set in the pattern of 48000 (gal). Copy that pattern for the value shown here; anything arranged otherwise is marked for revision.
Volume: 64404.4 (gal)
